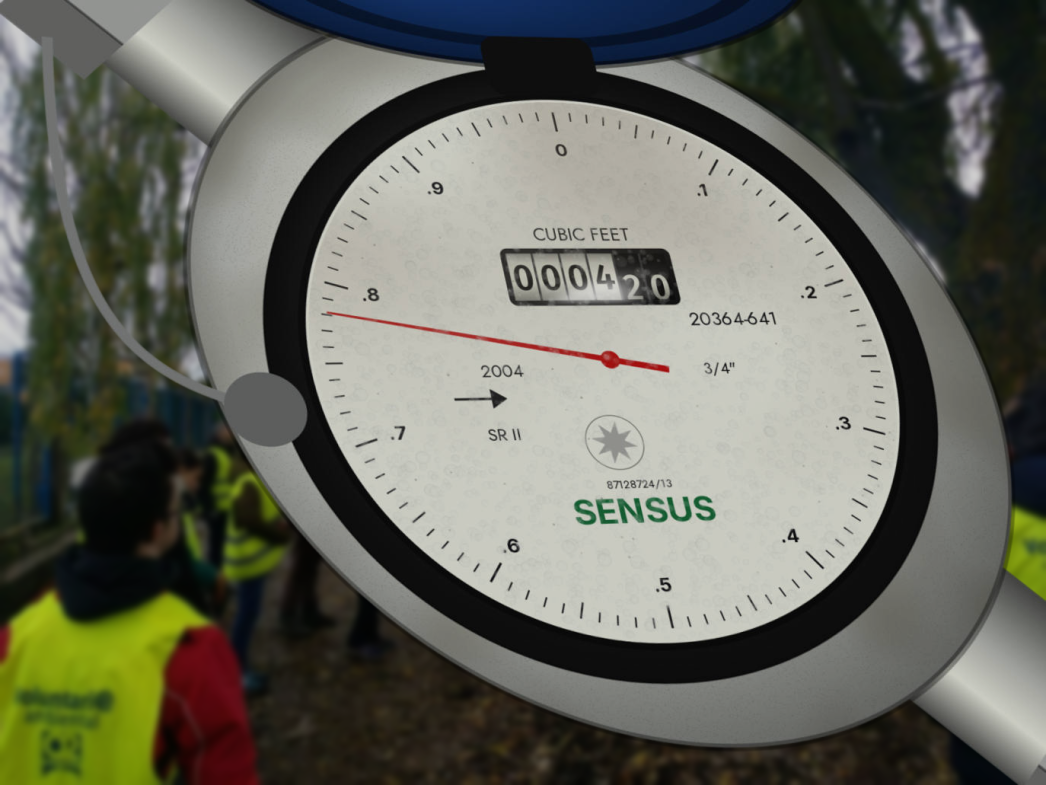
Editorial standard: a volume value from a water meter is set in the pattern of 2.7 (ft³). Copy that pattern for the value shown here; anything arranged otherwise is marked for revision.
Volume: 419.78 (ft³)
